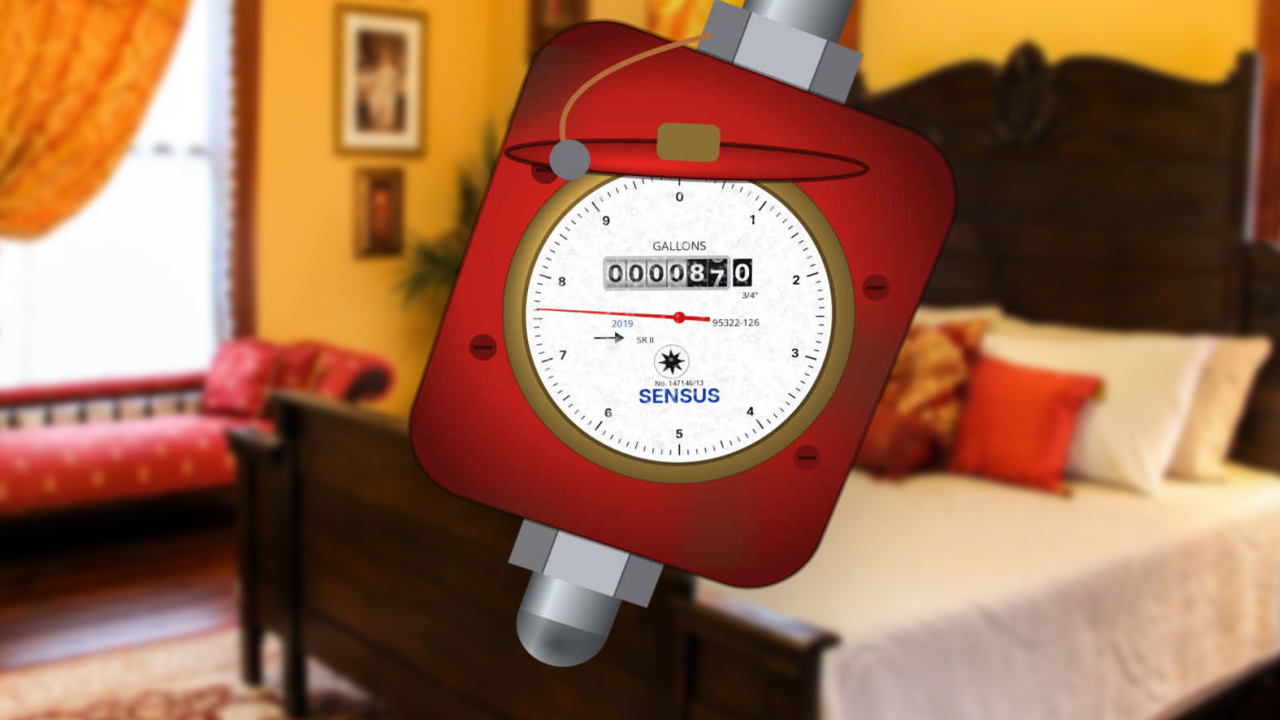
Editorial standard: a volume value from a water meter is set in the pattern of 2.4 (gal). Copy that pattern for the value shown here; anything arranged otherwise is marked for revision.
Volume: 867.6 (gal)
